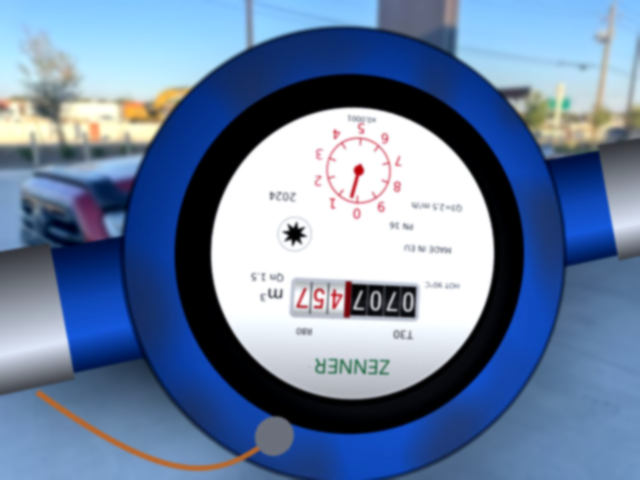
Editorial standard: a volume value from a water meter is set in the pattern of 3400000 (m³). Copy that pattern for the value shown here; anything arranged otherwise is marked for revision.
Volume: 707.4570 (m³)
